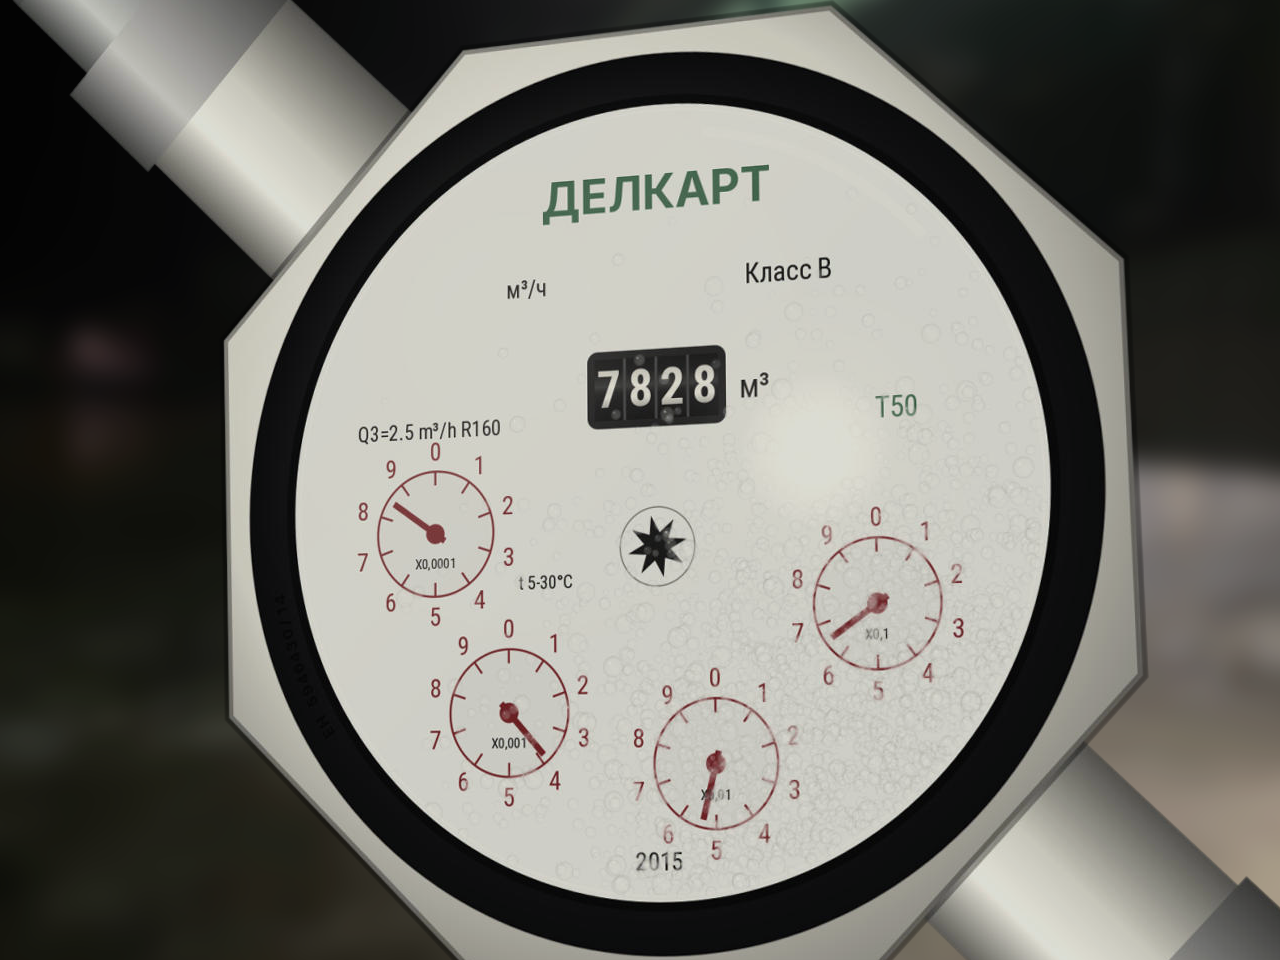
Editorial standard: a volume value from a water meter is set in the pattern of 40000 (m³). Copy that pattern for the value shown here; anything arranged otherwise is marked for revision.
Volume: 7828.6538 (m³)
